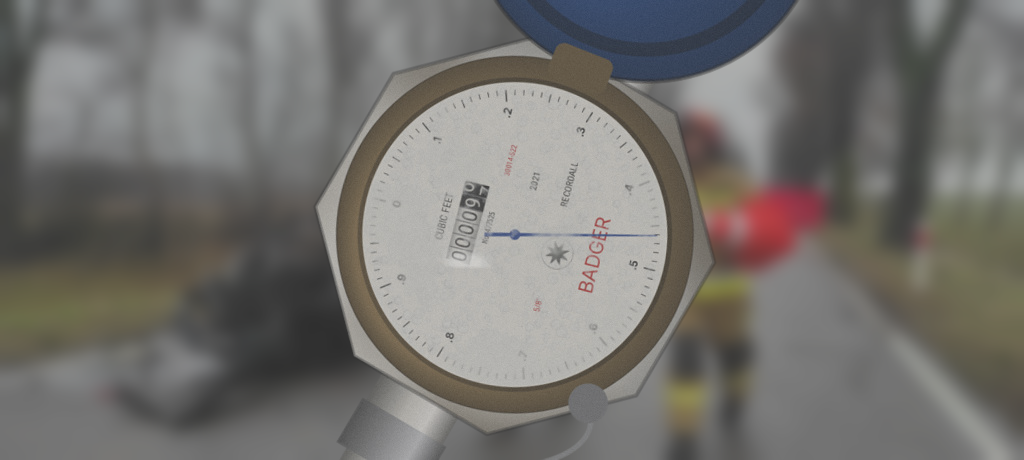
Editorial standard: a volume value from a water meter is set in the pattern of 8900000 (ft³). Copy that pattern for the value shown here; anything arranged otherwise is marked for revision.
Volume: 96.46 (ft³)
